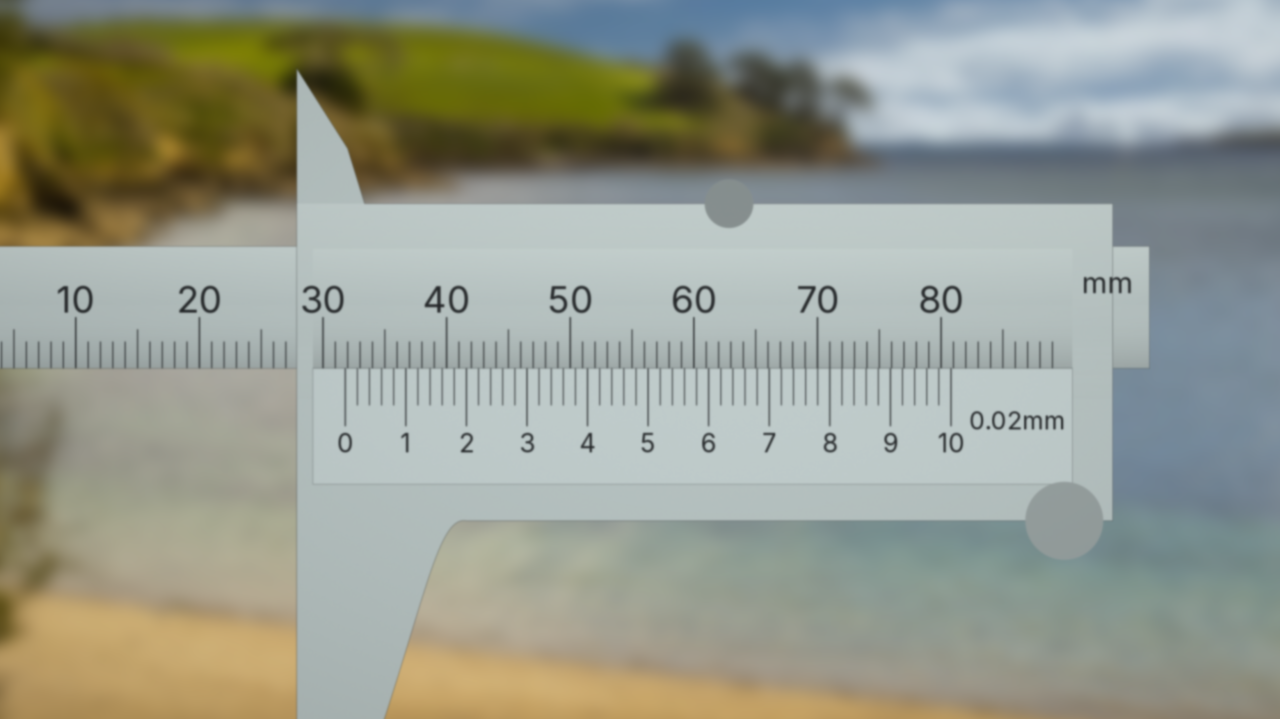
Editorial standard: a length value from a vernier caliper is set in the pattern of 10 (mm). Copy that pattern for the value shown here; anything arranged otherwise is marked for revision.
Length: 31.8 (mm)
